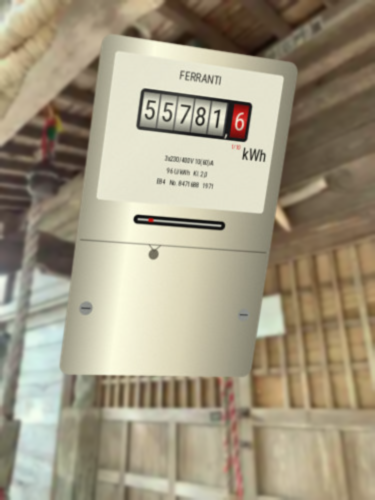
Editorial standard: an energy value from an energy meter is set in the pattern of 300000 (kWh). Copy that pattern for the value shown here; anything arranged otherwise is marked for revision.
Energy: 55781.6 (kWh)
